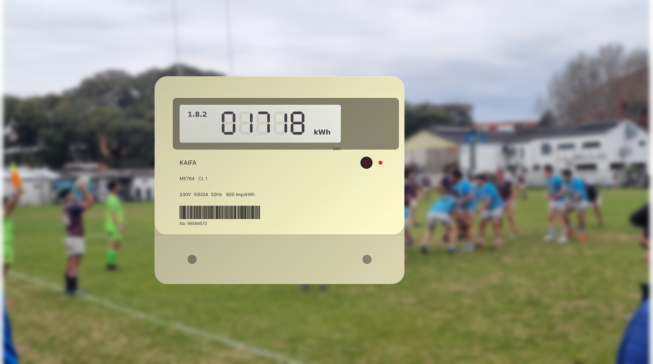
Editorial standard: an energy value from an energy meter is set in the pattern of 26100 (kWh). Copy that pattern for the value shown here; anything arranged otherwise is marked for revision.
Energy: 1718 (kWh)
